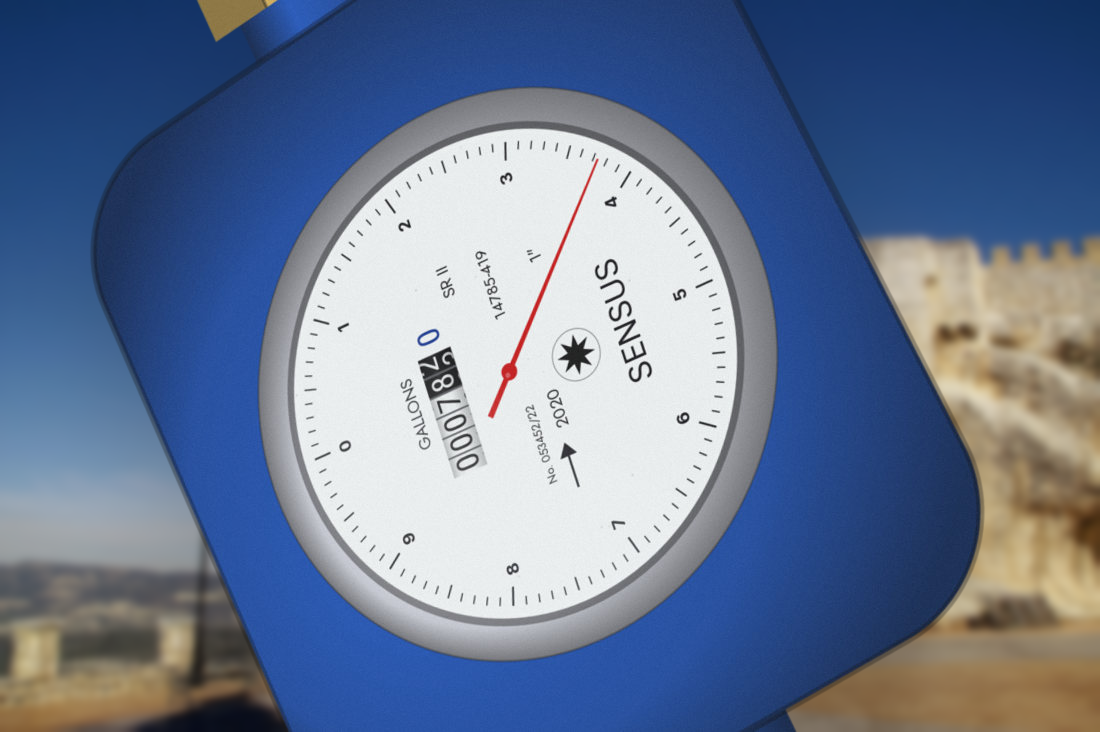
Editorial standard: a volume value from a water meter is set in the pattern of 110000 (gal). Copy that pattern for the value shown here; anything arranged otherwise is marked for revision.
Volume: 7823.7 (gal)
